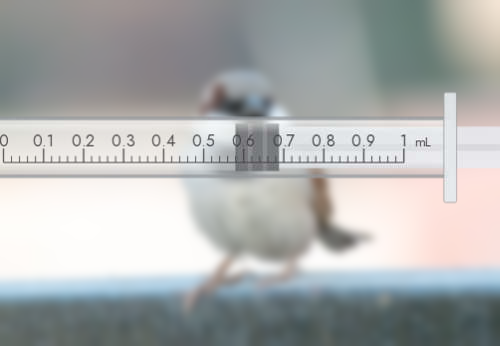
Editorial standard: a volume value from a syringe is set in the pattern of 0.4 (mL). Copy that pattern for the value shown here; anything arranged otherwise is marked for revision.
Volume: 0.58 (mL)
